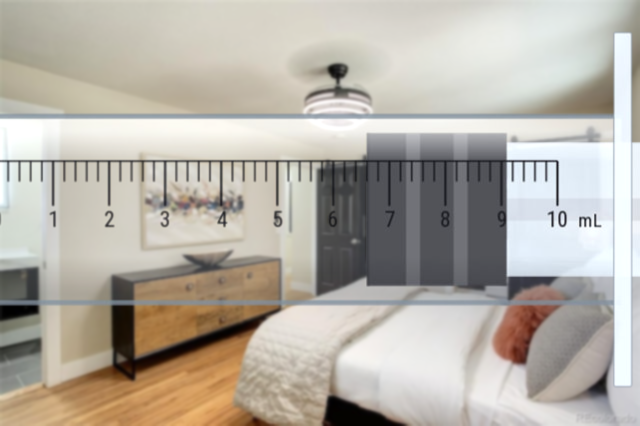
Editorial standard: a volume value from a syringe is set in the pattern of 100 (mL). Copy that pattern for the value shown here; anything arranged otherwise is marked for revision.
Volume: 6.6 (mL)
